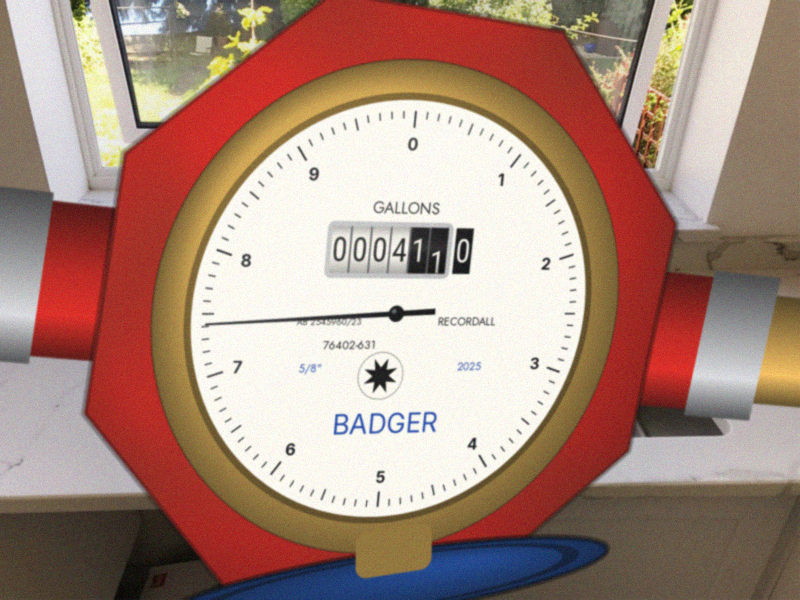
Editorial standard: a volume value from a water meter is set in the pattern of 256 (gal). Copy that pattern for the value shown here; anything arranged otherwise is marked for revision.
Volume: 4107.4 (gal)
